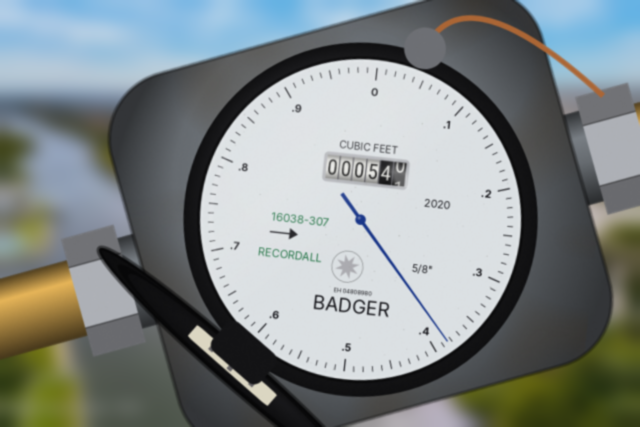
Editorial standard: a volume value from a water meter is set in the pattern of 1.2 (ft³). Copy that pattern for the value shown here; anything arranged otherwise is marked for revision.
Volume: 540.38 (ft³)
